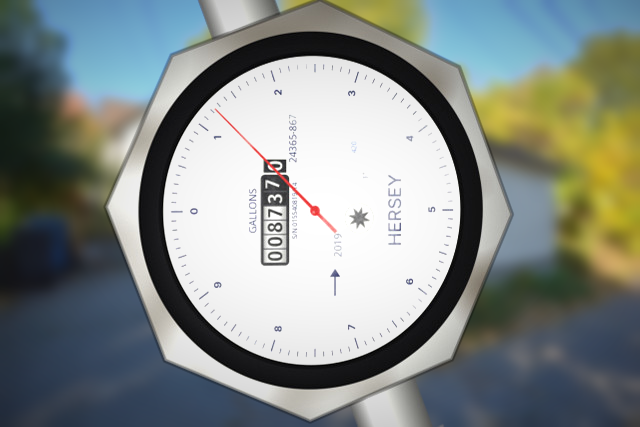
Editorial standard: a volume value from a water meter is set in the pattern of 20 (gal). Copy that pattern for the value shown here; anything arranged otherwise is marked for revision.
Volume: 87371.2 (gal)
